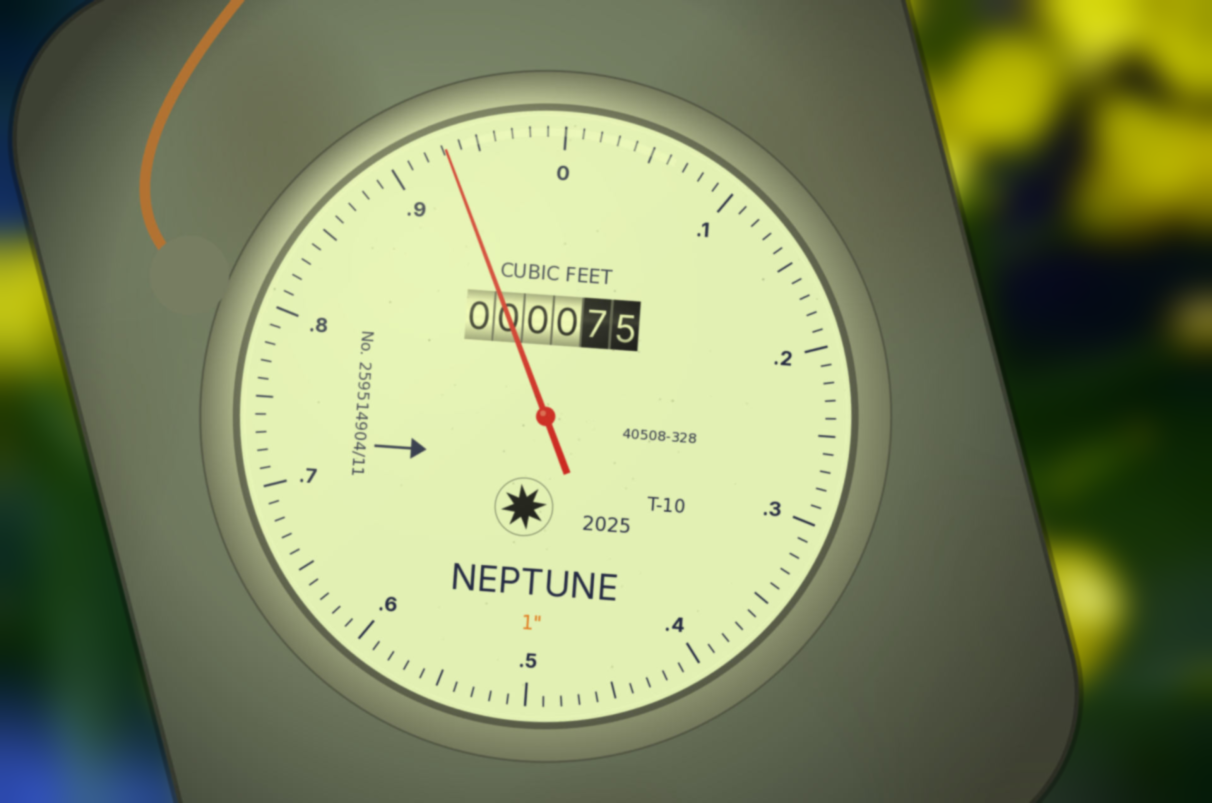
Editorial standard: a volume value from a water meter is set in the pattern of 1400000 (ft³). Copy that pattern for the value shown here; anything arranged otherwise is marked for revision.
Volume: 74.93 (ft³)
